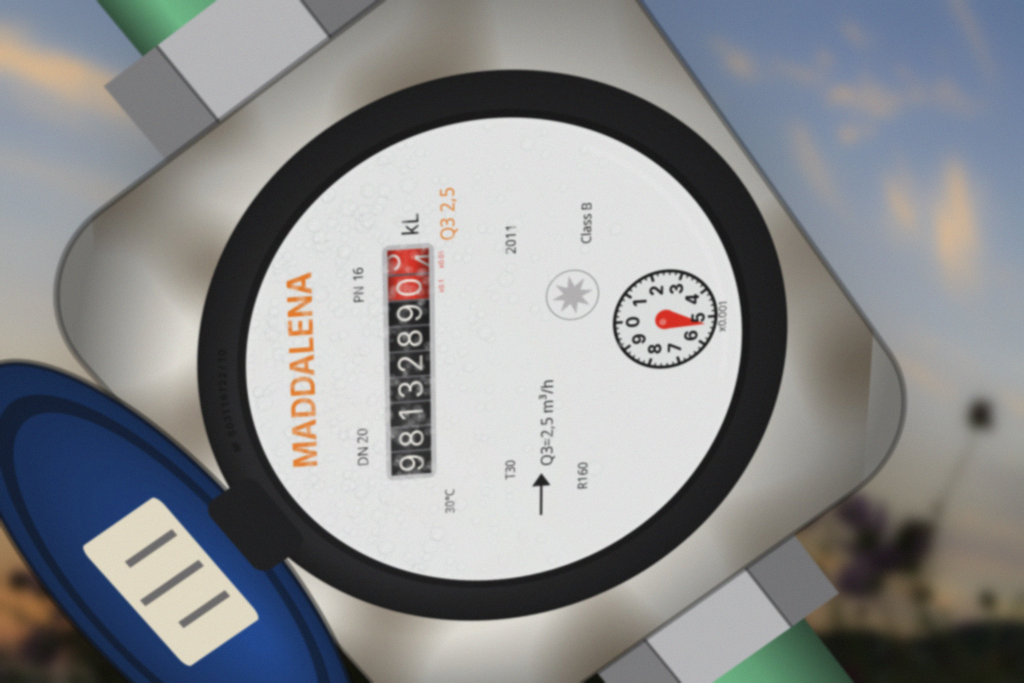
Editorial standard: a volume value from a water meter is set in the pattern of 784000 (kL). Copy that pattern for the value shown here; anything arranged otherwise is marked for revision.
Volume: 9813289.035 (kL)
